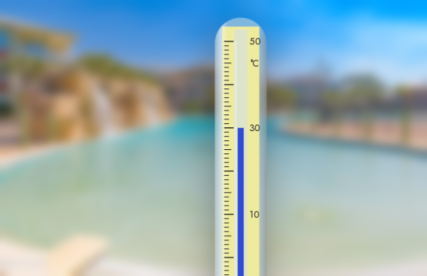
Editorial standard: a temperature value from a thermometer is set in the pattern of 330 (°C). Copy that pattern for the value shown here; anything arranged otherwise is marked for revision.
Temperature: 30 (°C)
